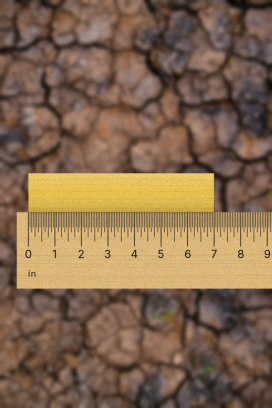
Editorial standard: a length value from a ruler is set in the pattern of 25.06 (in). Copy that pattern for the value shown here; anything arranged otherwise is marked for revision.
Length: 7 (in)
